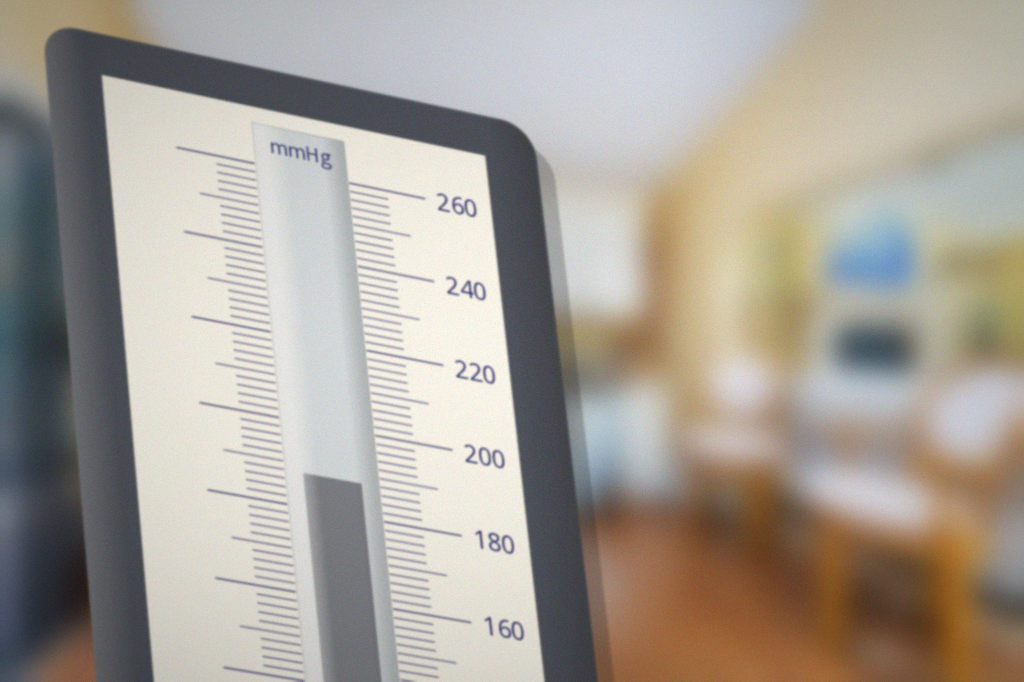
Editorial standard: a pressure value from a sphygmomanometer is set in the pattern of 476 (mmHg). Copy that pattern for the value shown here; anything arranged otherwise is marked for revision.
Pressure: 188 (mmHg)
